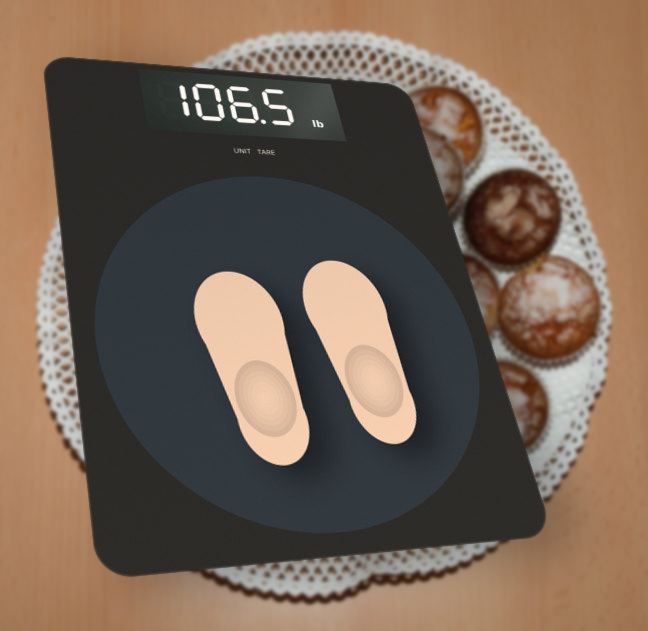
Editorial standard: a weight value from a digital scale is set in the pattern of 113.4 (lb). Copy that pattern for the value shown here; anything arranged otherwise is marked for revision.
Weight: 106.5 (lb)
